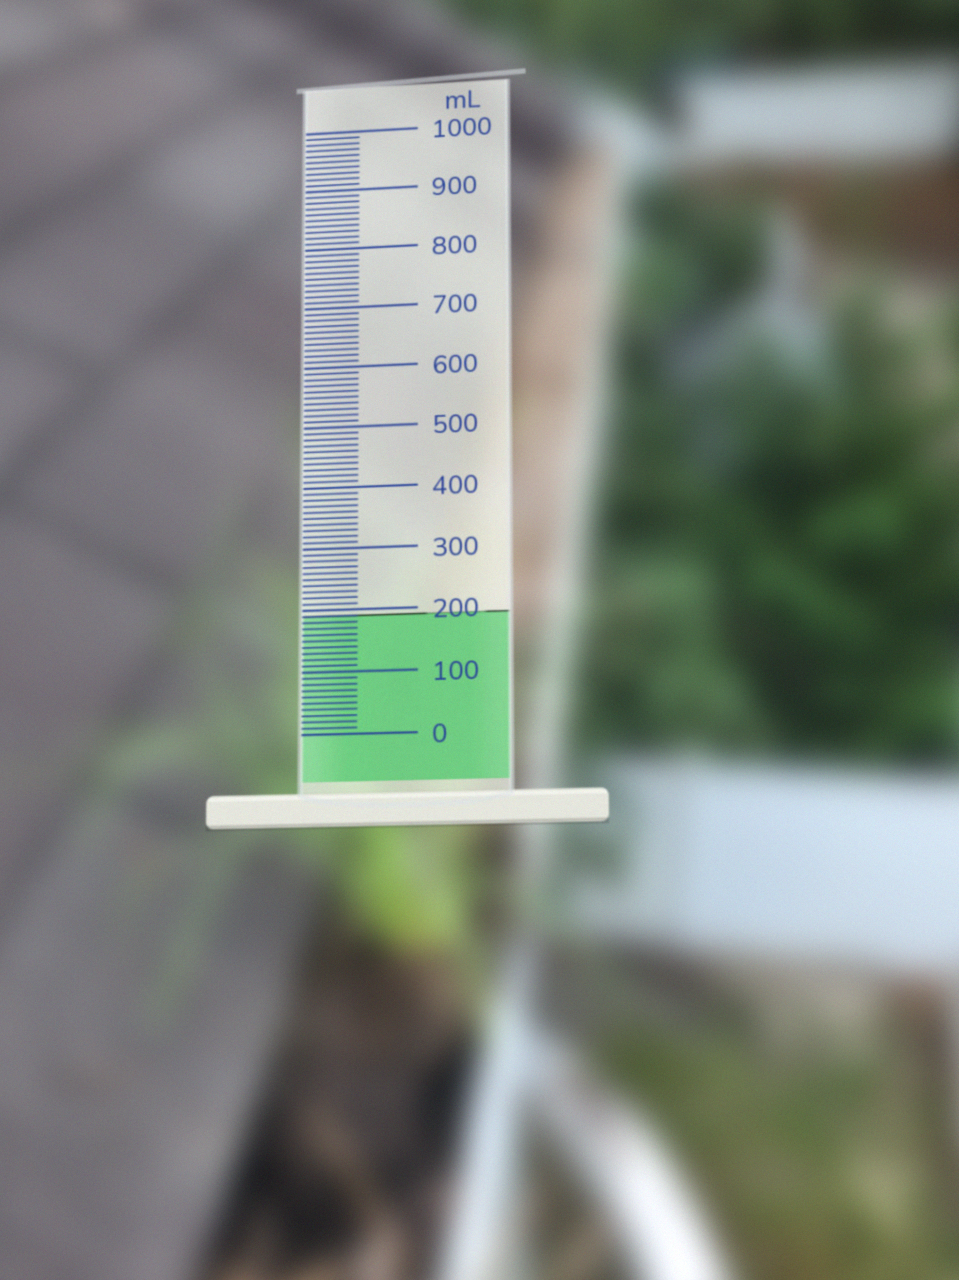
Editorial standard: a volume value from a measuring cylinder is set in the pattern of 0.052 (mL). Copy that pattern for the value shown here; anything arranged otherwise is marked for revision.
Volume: 190 (mL)
